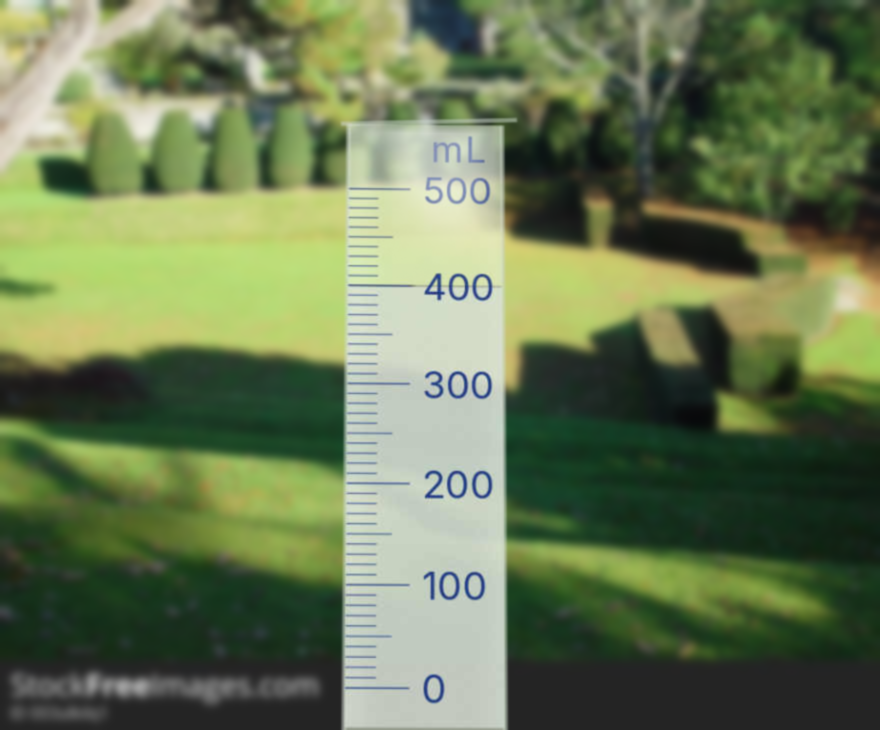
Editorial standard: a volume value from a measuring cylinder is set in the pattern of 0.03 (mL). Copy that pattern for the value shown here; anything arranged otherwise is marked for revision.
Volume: 400 (mL)
